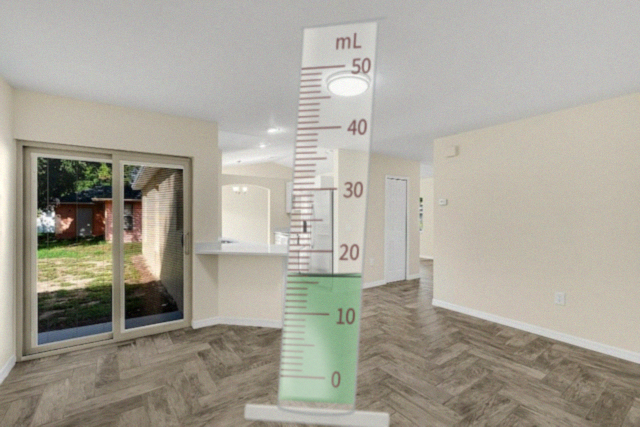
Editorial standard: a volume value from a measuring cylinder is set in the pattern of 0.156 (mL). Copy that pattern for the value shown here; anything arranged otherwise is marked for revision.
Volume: 16 (mL)
